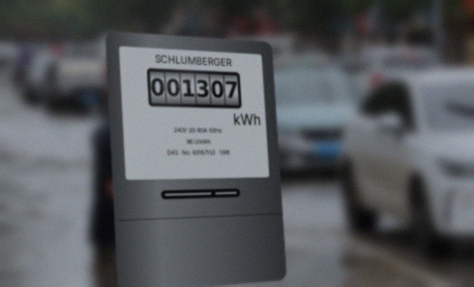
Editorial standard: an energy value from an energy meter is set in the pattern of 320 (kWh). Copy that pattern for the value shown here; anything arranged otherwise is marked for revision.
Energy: 1307 (kWh)
